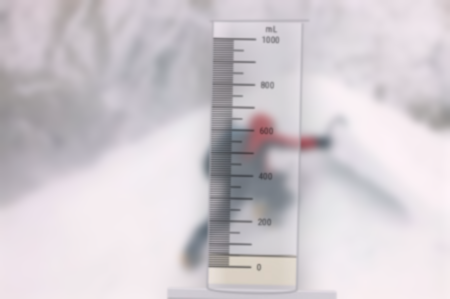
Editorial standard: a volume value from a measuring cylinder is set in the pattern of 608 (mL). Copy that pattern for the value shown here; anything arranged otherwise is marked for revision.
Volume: 50 (mL)
